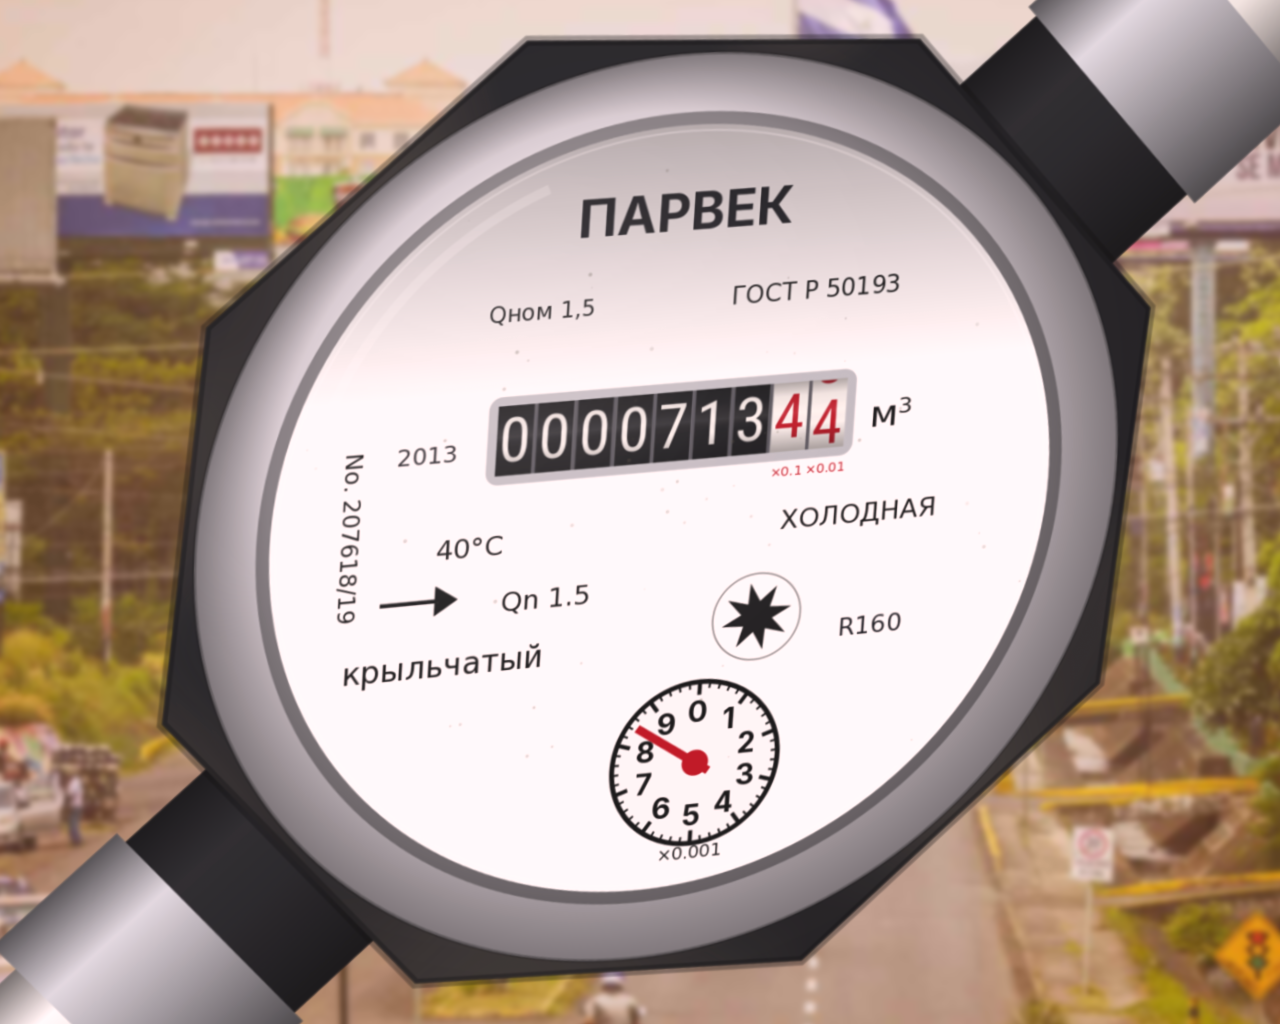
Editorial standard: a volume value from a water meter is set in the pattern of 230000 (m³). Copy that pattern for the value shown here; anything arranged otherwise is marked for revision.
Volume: 713.438 (m³)
